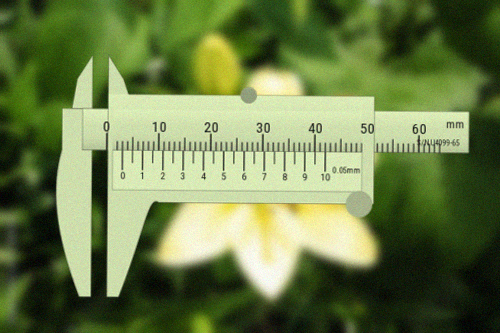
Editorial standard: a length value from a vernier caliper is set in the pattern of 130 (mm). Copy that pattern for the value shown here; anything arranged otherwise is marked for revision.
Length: 3.0 (mm)
